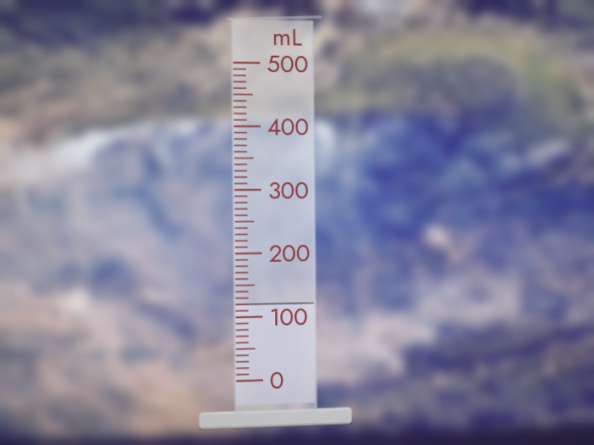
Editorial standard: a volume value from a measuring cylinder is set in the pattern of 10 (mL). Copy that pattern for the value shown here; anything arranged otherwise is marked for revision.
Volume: 120 (mL)
